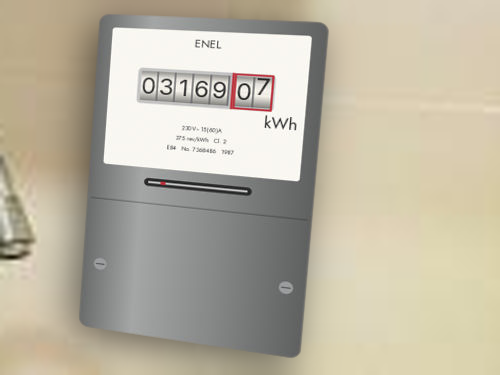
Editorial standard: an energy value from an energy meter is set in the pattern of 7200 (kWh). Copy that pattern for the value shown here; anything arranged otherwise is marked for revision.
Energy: 3169.07 (kWh)
